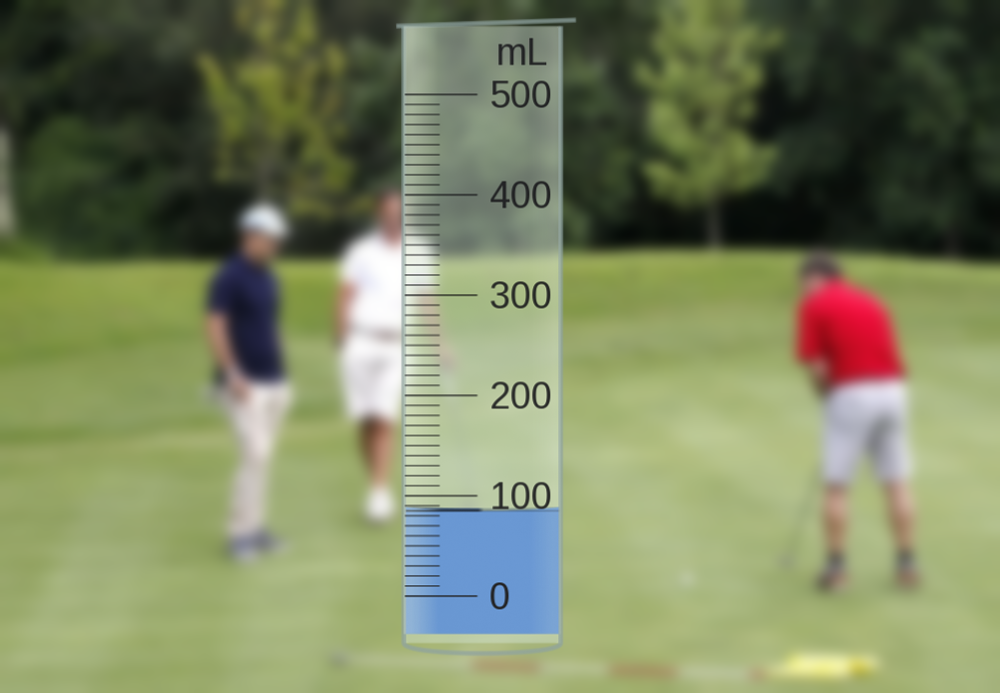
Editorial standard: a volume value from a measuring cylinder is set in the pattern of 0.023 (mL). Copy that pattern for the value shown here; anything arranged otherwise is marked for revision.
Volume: 85 (mL)
